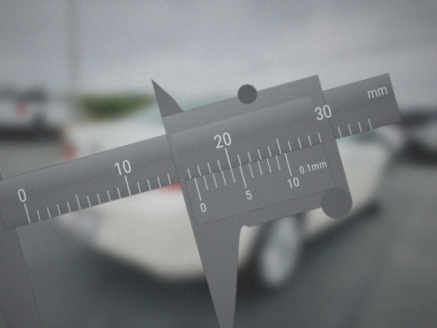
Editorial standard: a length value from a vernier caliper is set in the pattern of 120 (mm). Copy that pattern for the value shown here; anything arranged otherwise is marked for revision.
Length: 16.4 (mm)
